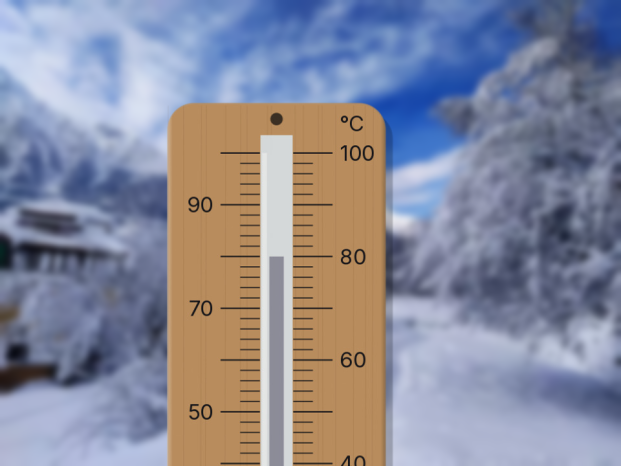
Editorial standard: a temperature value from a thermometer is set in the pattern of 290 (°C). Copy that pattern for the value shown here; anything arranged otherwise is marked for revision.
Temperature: 80 (°C)
